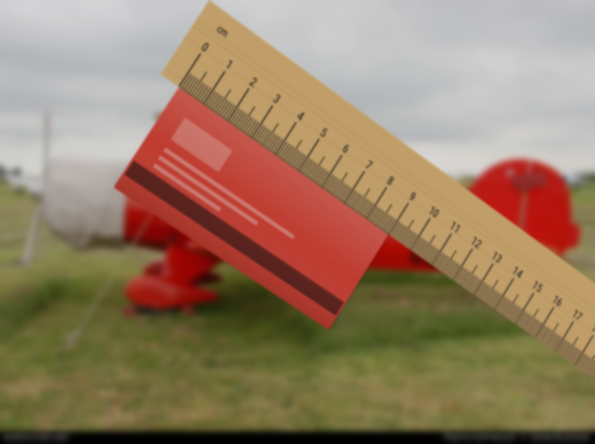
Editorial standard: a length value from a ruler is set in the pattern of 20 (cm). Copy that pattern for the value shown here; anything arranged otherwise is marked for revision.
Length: 9 (cm)
